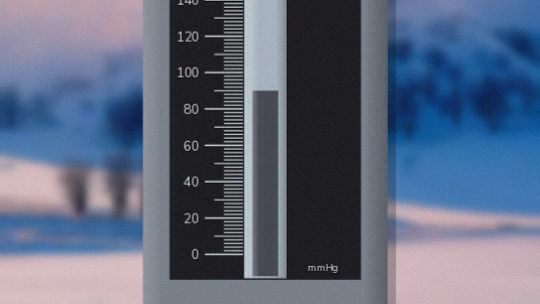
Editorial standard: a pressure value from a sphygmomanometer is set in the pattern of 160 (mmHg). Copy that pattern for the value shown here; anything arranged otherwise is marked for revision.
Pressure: 90 (mmHg)
